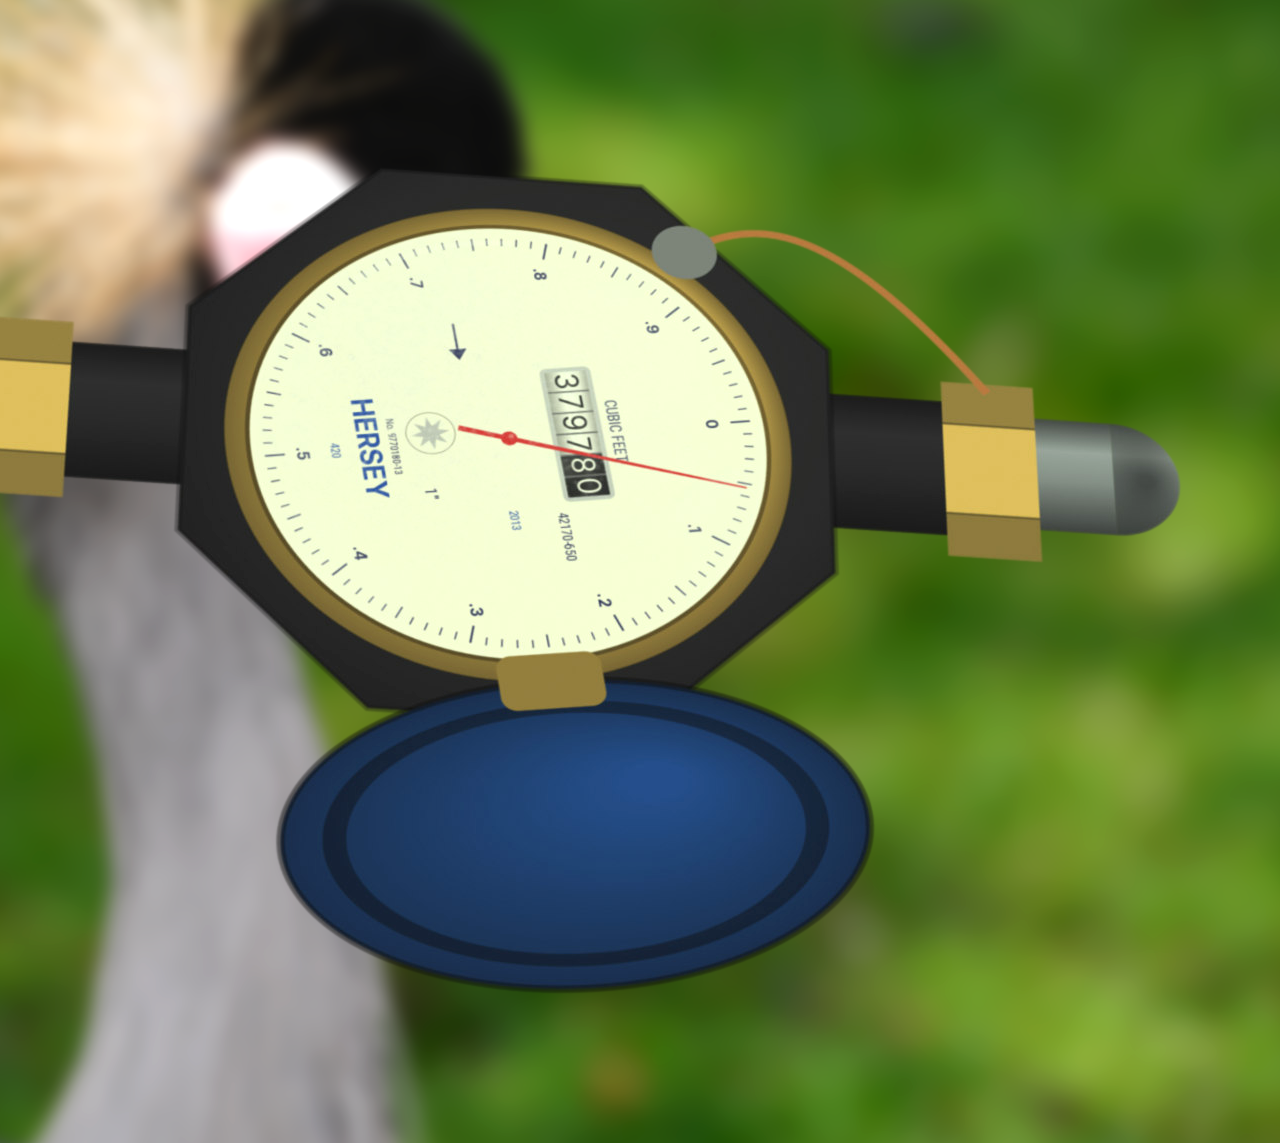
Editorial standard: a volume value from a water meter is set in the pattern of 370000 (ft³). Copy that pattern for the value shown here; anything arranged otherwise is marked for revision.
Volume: 379780.05 (ft³)
